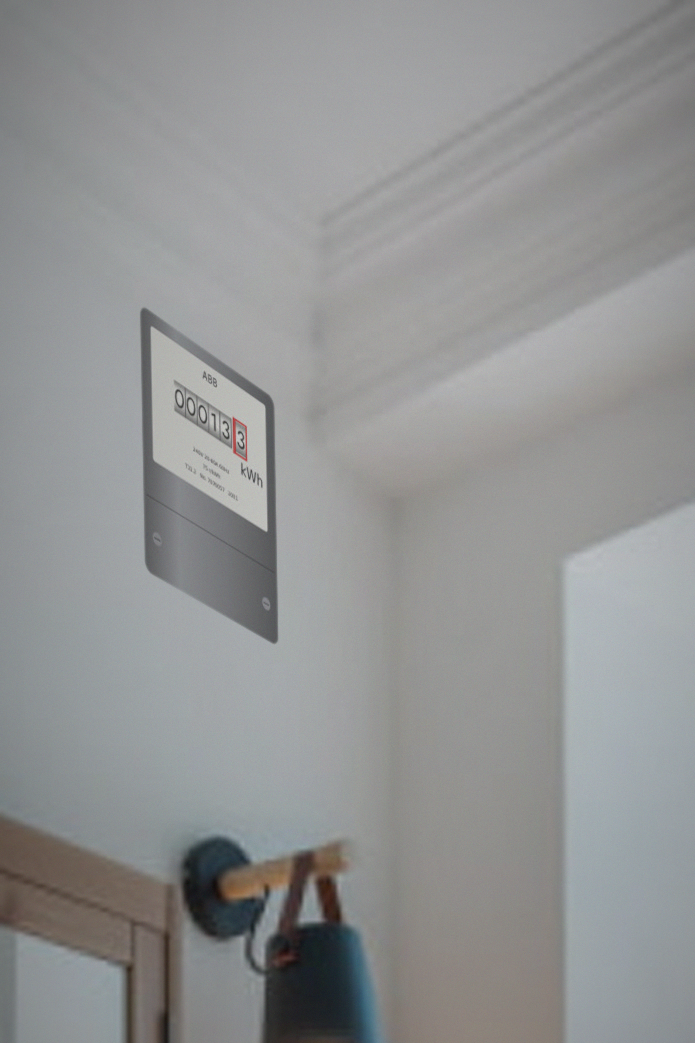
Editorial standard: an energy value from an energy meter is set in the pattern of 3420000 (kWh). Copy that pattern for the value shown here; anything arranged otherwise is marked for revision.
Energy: 13.3 (kWh)
